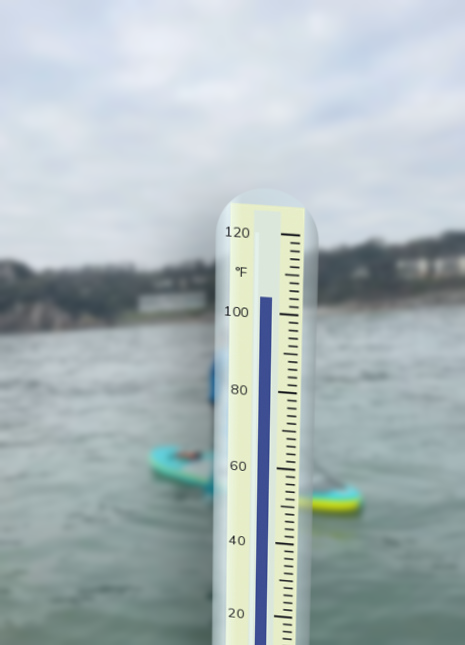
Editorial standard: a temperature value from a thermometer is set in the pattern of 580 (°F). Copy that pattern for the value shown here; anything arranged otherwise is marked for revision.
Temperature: 104 (°F)
